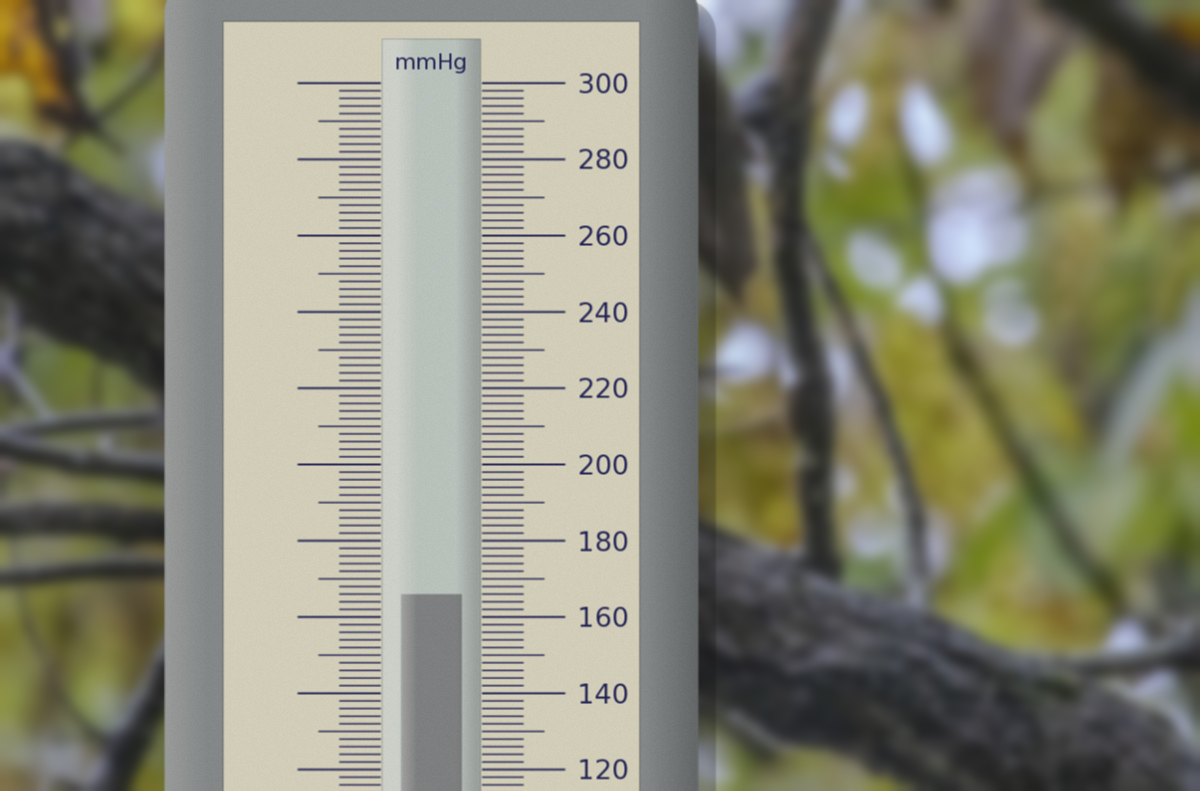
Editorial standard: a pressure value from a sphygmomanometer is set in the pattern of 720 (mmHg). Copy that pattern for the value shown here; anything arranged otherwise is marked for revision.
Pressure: 166 (mmHg)
